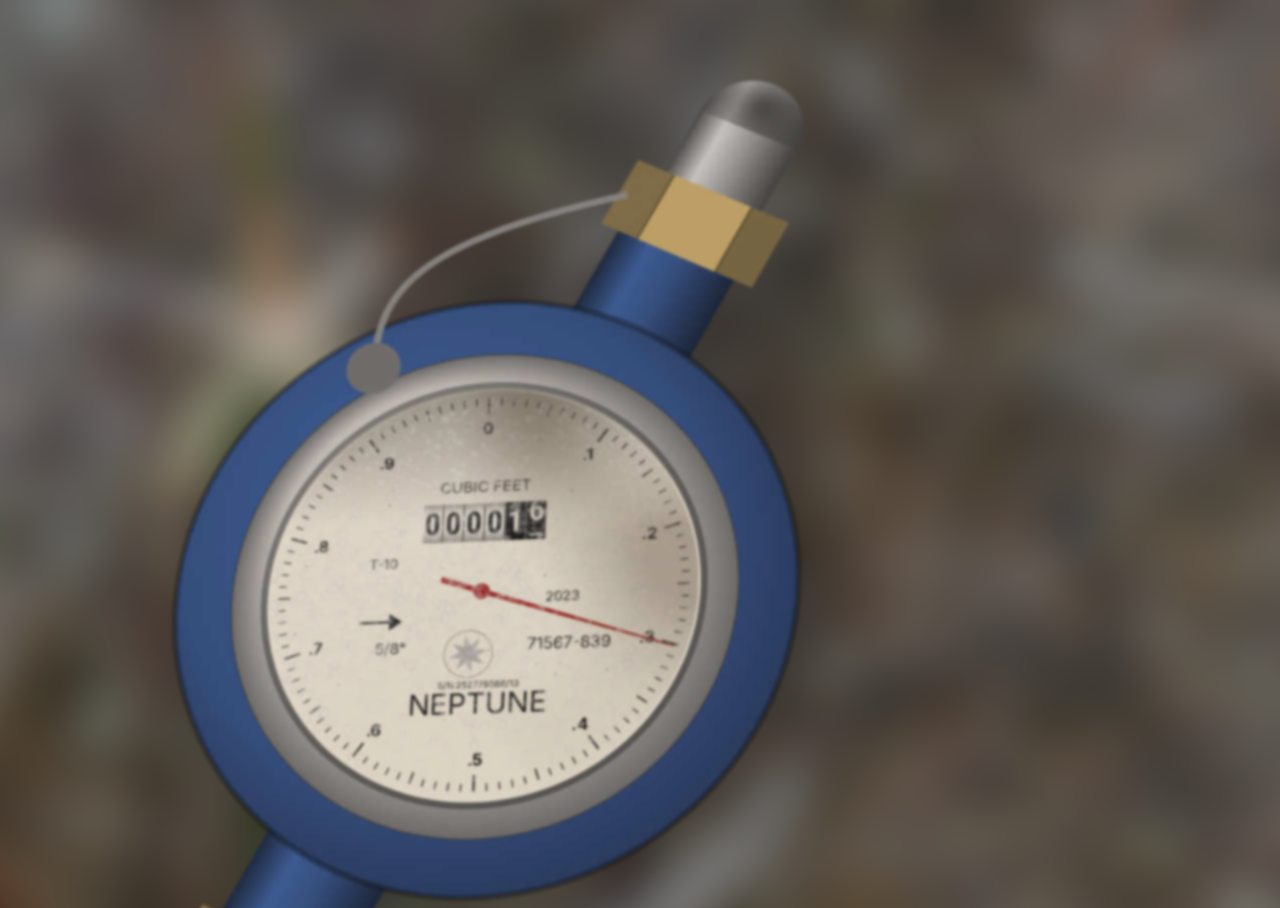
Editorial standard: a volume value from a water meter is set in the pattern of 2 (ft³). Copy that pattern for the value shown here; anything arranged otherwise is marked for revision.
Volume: 16.30 (ft³)
